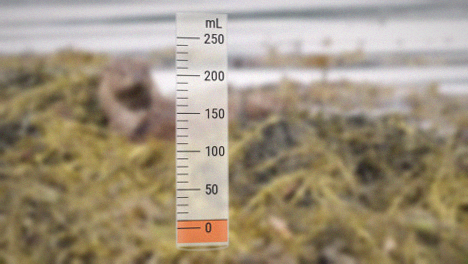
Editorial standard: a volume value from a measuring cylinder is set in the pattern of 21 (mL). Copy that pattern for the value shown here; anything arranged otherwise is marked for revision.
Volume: 10 (mL)
